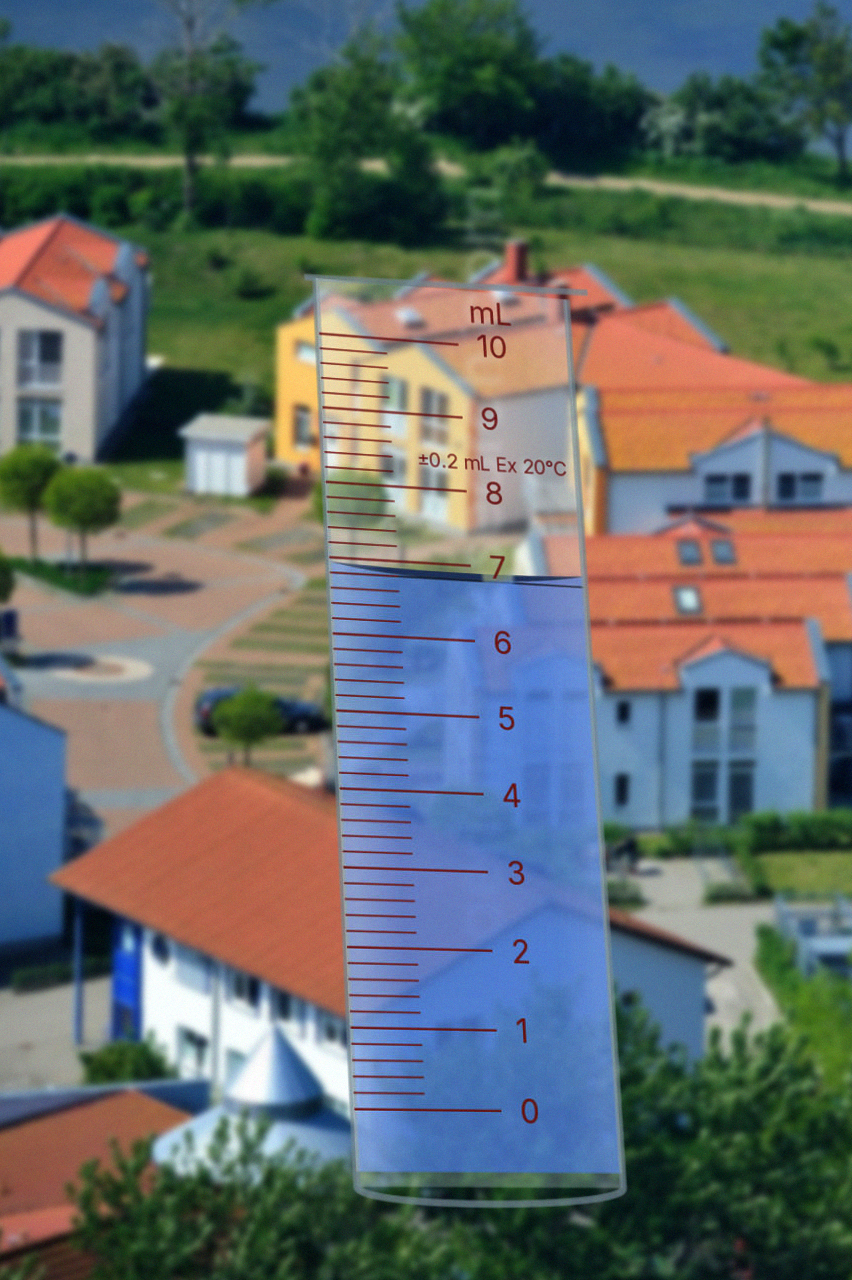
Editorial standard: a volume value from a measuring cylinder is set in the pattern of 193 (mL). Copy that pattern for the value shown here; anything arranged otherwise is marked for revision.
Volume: 6.8 (mL)
